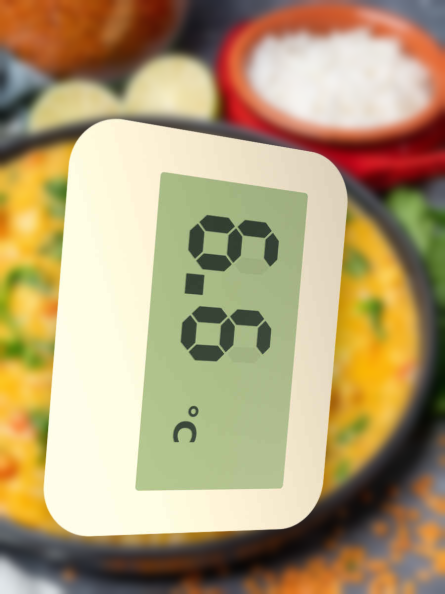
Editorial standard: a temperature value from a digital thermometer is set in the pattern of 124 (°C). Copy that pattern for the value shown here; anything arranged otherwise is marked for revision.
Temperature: 6.6 (°C)
